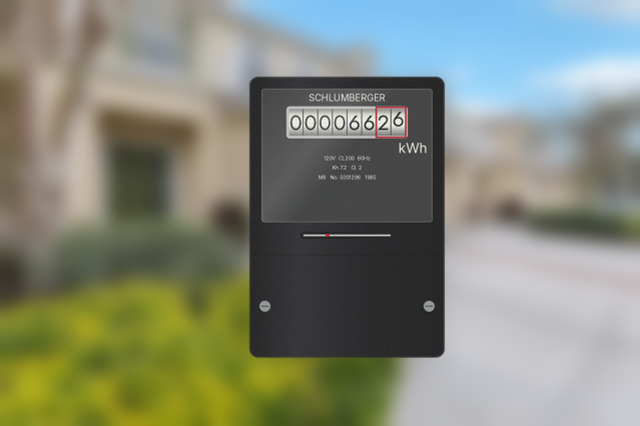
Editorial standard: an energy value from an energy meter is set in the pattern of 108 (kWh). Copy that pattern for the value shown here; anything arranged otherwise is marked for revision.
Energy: 66.26 (kWh)
